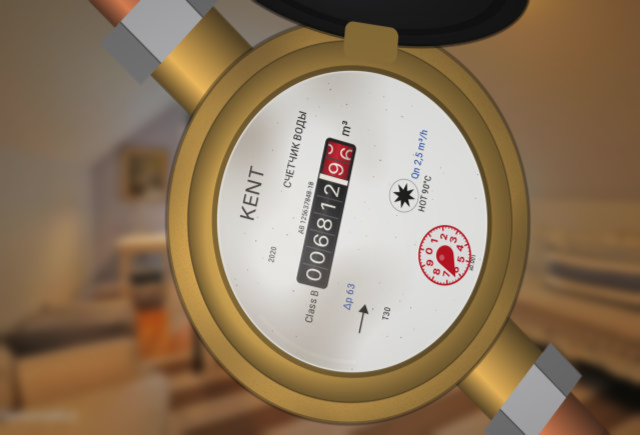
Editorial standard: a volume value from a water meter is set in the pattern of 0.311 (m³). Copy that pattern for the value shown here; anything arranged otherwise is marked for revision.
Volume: 6812.956 (m³)
